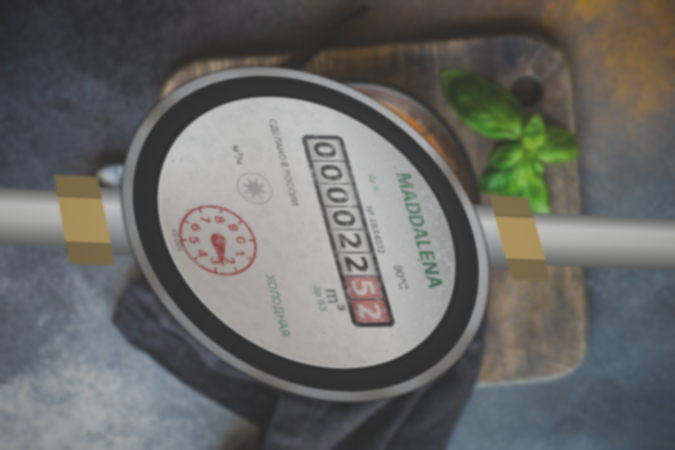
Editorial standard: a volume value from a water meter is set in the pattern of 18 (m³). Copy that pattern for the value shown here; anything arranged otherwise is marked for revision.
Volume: 22.522 (m³)
